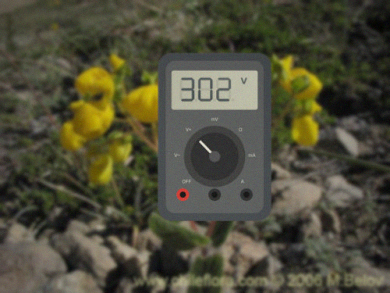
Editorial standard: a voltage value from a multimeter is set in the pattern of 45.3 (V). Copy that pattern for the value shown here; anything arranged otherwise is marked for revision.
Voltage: 302 (V)
